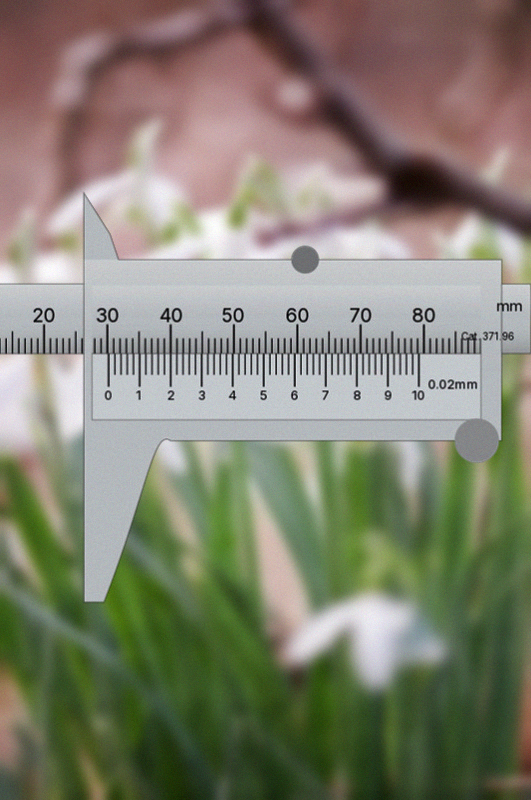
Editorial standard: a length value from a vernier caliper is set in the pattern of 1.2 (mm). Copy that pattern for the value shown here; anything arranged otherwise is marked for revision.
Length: 30.2 (mm)
